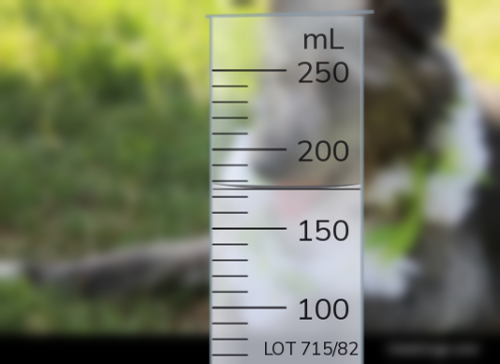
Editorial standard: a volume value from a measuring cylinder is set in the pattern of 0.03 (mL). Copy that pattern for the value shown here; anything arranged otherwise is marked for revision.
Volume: 175 (mL)
